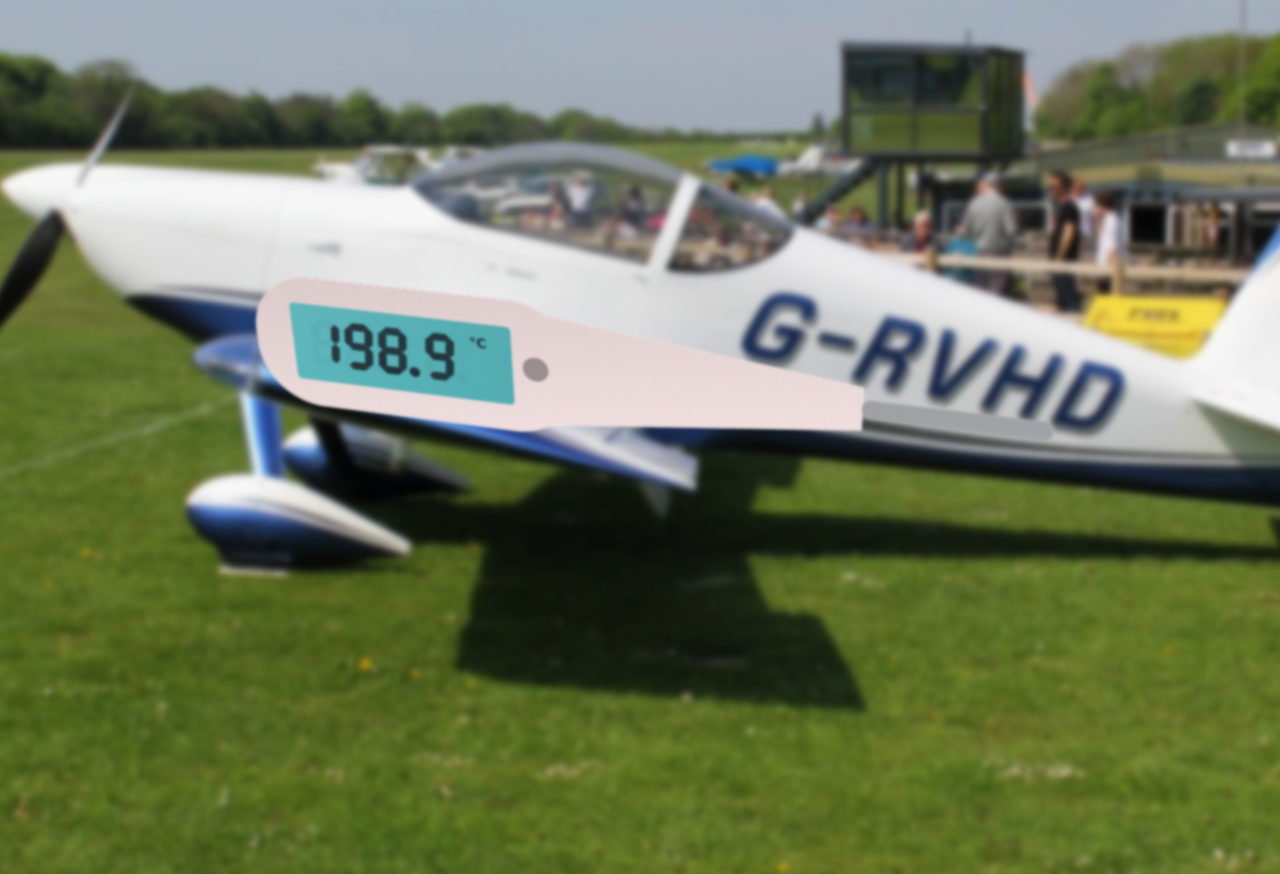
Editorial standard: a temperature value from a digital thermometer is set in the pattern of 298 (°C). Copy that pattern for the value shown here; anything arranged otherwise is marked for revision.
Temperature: 198.9 (°C)
